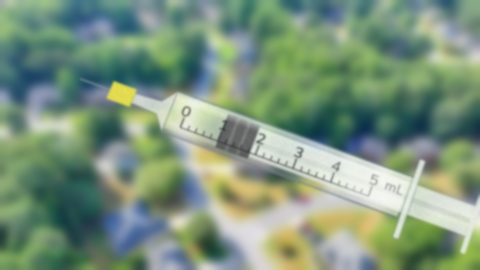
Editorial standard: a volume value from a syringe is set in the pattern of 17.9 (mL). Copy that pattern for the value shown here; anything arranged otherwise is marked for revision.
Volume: 1 (mL)
